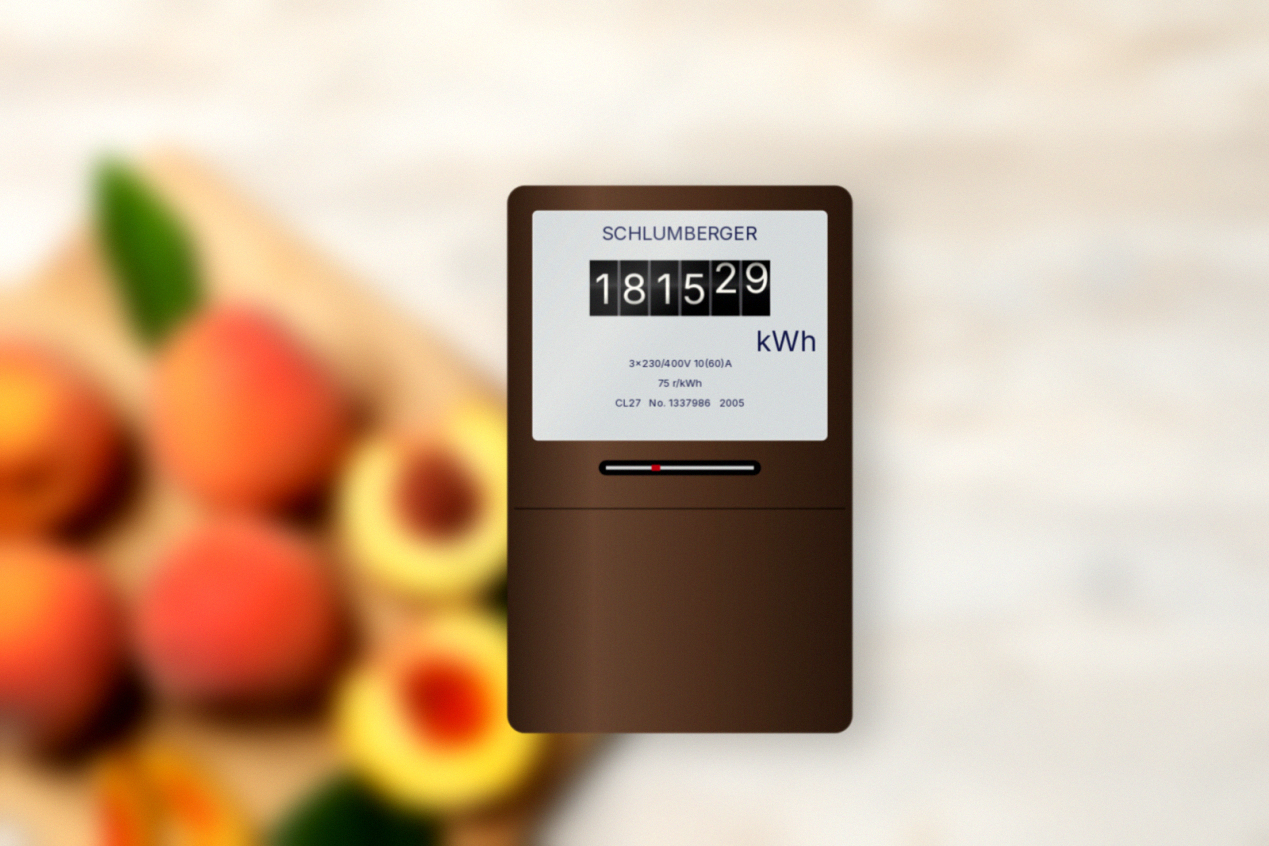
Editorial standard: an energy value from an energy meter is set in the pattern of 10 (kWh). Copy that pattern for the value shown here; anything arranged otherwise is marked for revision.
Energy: 181529 (kWh)
